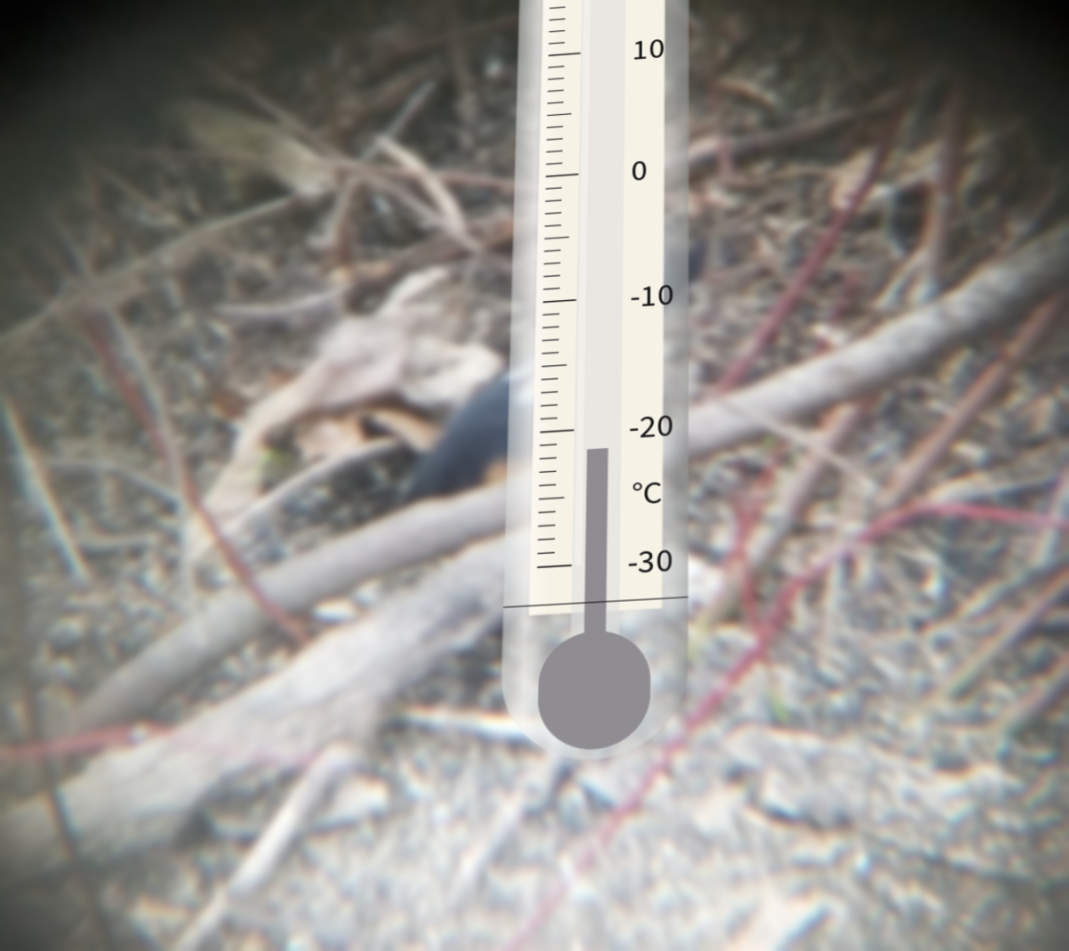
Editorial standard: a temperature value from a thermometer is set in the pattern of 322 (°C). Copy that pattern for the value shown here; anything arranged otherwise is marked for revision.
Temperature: -21.5 (°C)
